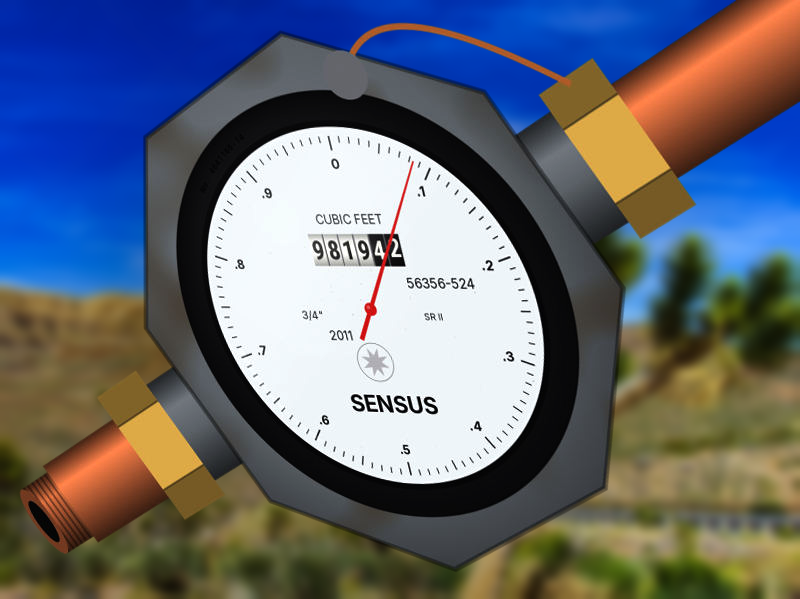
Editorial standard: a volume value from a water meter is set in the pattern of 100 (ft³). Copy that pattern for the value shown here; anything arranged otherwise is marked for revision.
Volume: 981942.08 (ft³)
